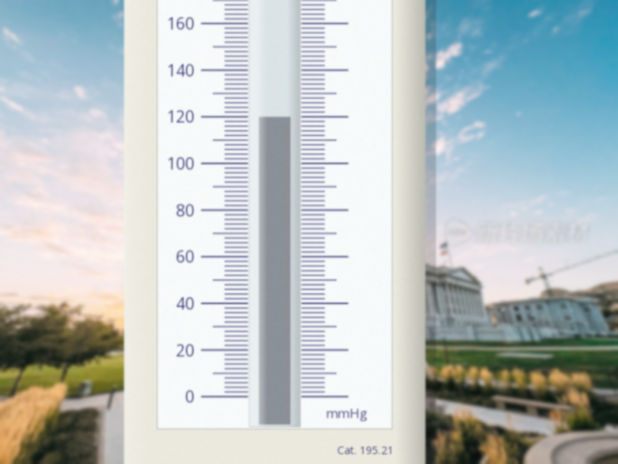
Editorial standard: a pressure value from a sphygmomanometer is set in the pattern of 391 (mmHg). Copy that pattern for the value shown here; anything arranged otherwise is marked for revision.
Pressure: 120 (mmHg)
